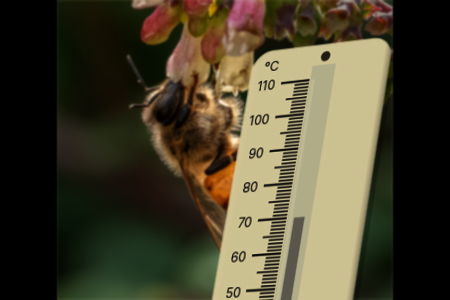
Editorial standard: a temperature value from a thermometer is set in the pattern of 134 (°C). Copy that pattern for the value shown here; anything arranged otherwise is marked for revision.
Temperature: 70 (°C)
